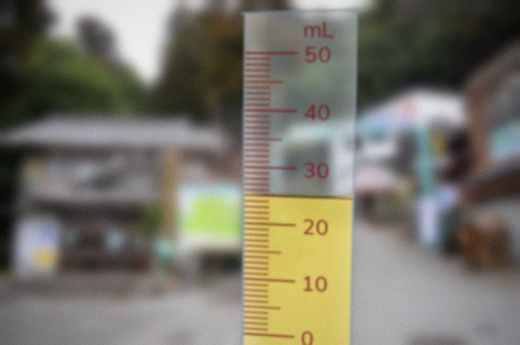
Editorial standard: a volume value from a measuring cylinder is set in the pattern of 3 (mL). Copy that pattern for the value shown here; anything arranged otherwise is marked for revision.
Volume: 25 (mL)
